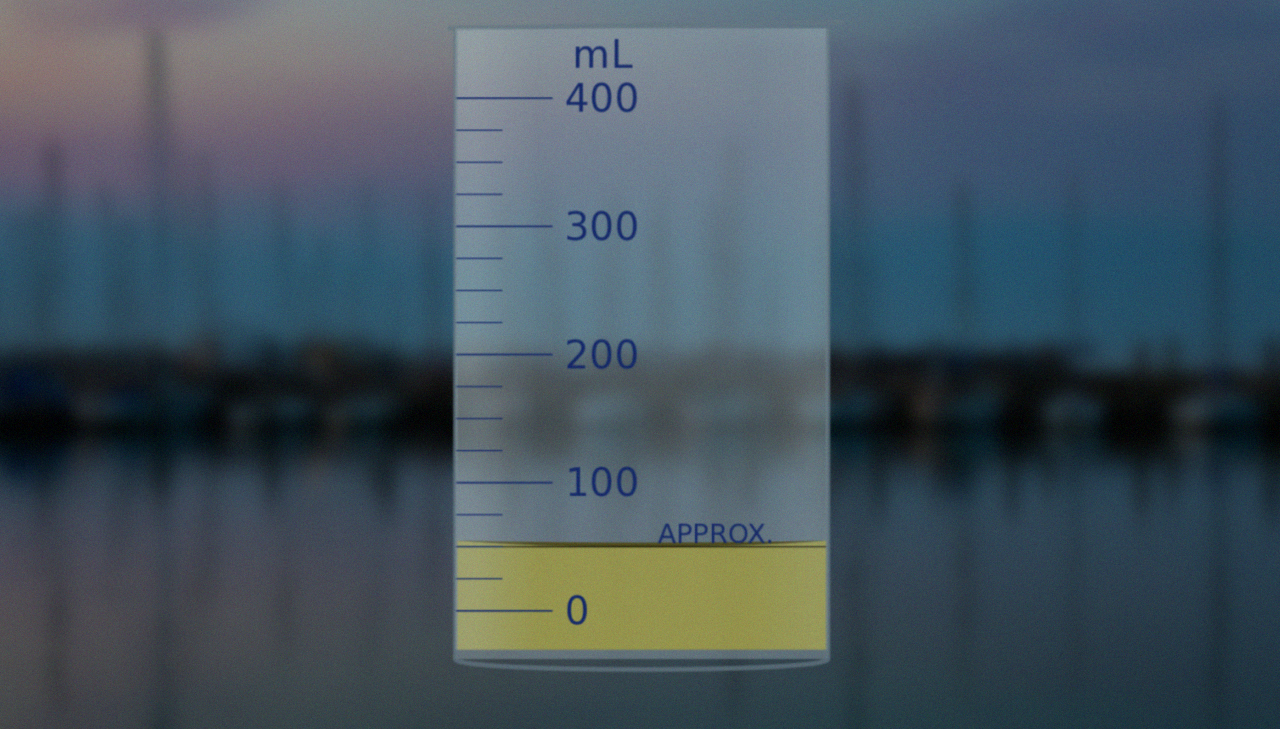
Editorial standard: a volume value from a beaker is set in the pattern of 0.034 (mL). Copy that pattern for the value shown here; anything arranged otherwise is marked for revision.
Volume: 50 (mL)
